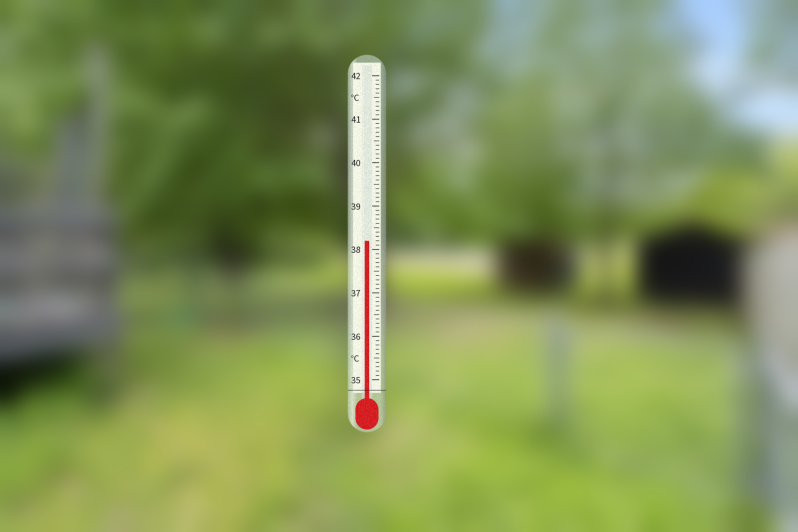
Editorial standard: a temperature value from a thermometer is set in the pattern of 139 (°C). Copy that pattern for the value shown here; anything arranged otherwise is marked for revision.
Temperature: 38.2 (°C)
